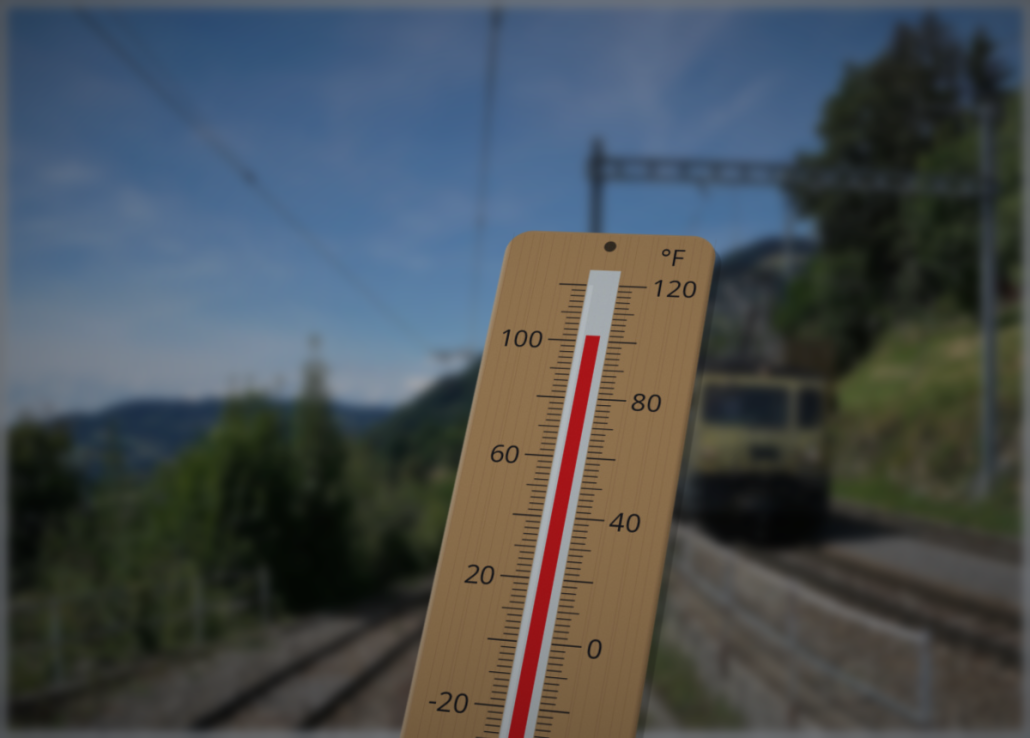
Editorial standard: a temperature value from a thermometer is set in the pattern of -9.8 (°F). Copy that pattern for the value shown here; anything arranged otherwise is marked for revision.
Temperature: 102 (°F)
